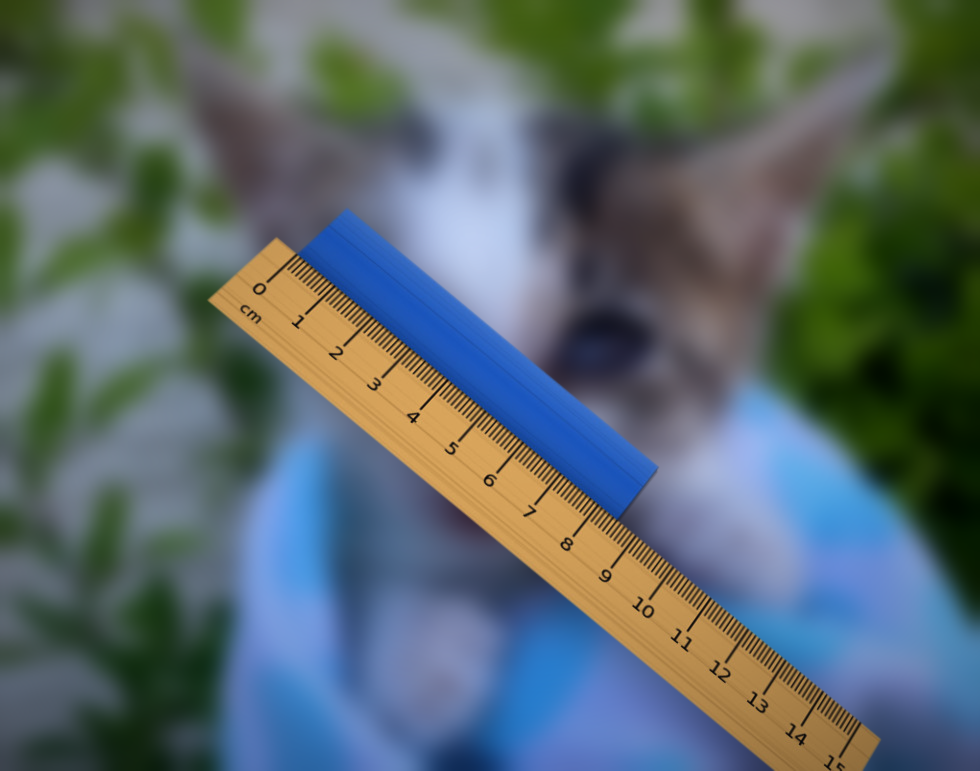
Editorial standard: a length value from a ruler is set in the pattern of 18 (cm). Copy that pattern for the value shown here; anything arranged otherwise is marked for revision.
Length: 8.5 (cm)
